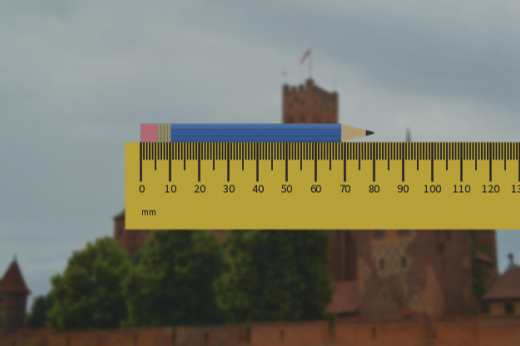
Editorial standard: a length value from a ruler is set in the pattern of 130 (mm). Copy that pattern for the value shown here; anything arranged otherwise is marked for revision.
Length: 80 (mm)
